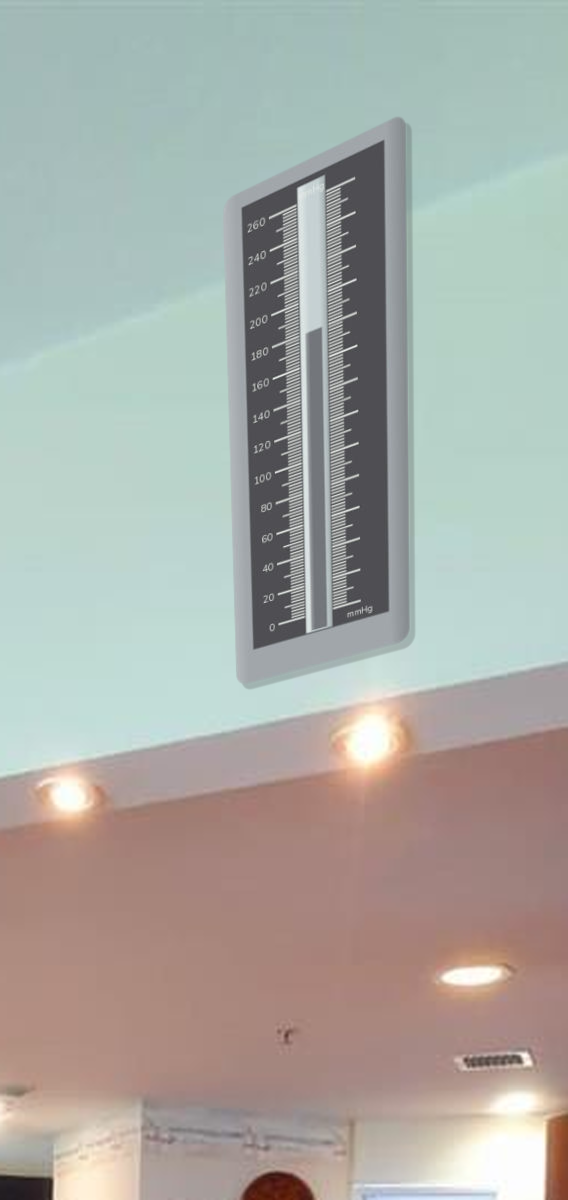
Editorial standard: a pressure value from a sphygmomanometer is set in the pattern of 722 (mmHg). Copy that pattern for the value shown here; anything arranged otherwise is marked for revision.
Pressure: 180 (mmHg)
